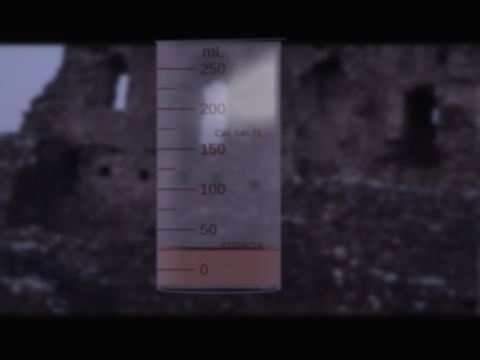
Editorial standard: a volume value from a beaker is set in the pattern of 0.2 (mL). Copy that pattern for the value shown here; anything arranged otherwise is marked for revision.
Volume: 25 (mL)
